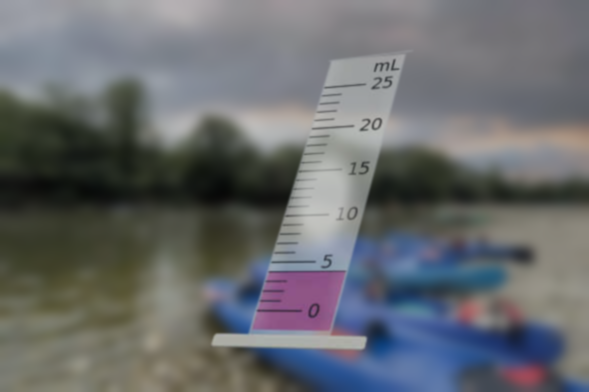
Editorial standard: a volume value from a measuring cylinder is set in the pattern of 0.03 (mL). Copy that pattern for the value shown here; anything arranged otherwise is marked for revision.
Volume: 4 (mL)
